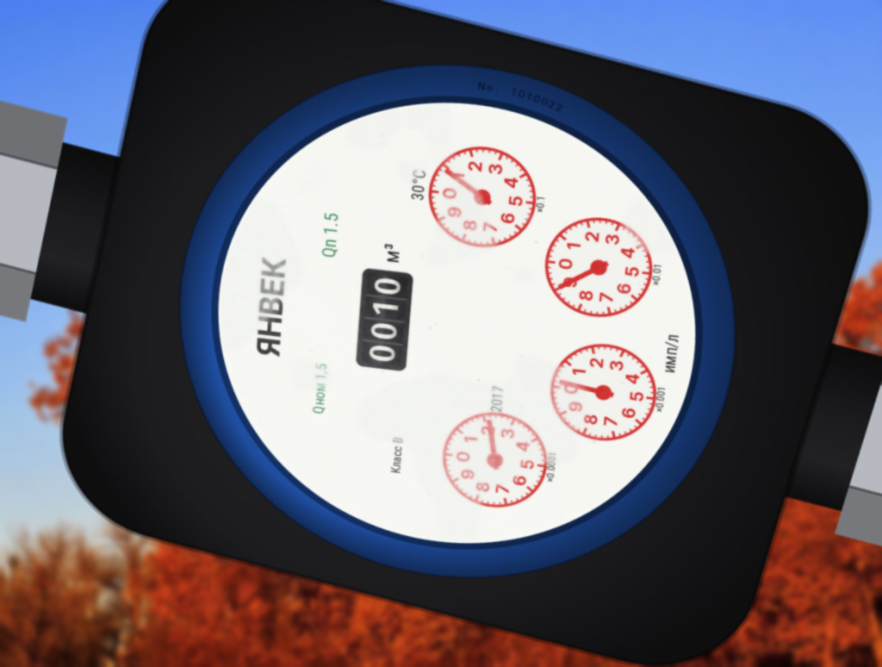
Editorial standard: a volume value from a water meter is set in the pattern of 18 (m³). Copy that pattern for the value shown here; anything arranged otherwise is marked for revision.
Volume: 10.0902 (m³)
